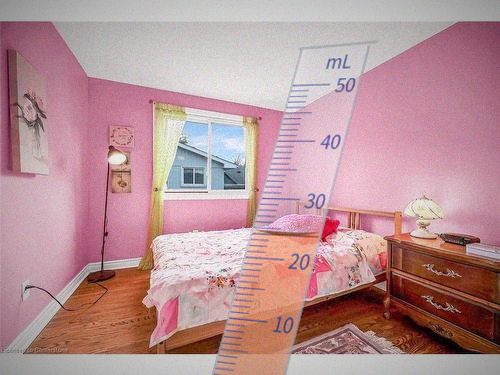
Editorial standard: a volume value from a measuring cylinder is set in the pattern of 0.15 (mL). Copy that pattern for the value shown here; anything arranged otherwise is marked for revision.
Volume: 24 (mL)
